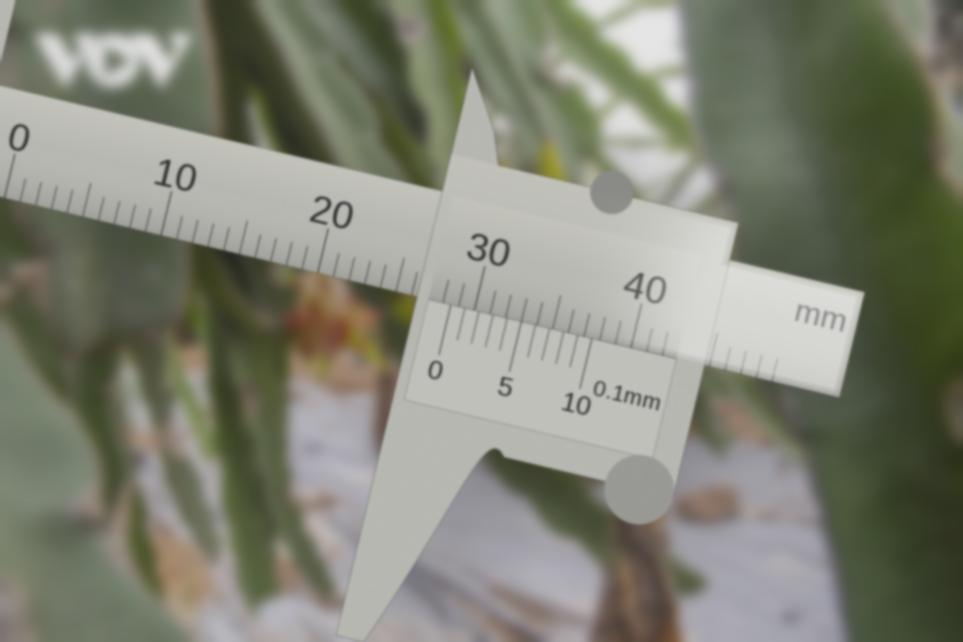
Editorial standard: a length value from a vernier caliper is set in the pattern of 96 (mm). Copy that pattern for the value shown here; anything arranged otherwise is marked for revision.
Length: 28.5 (mm)
